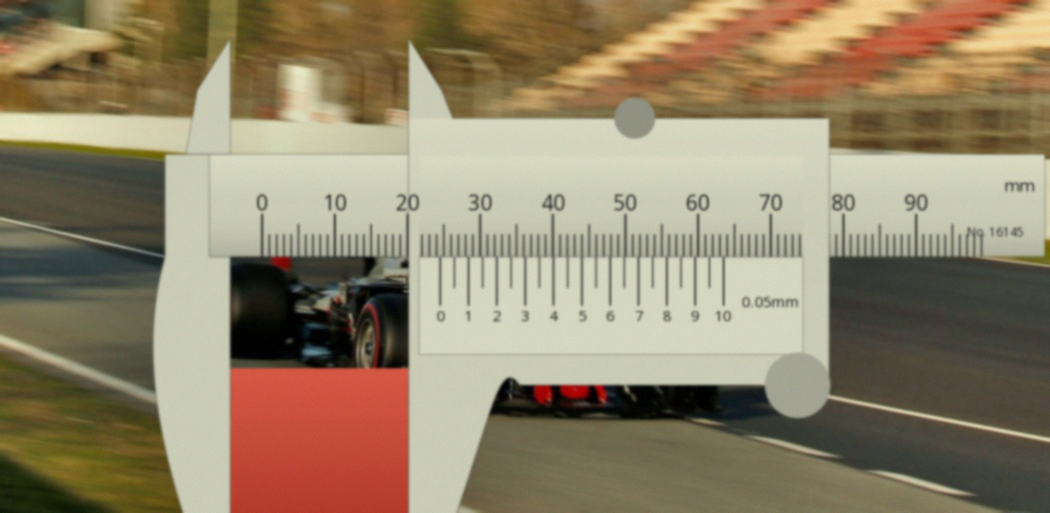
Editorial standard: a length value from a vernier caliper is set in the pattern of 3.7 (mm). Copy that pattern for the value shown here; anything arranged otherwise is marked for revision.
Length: 24.5 (mm)
